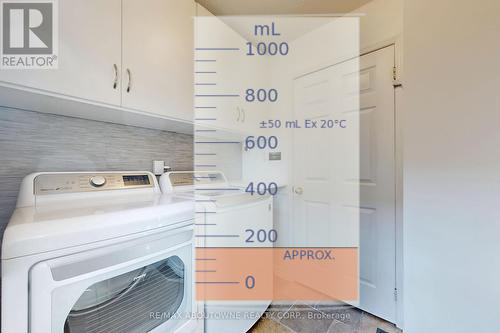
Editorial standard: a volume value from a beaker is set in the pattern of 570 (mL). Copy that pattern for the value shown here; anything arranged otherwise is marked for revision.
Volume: 150 (mL)
